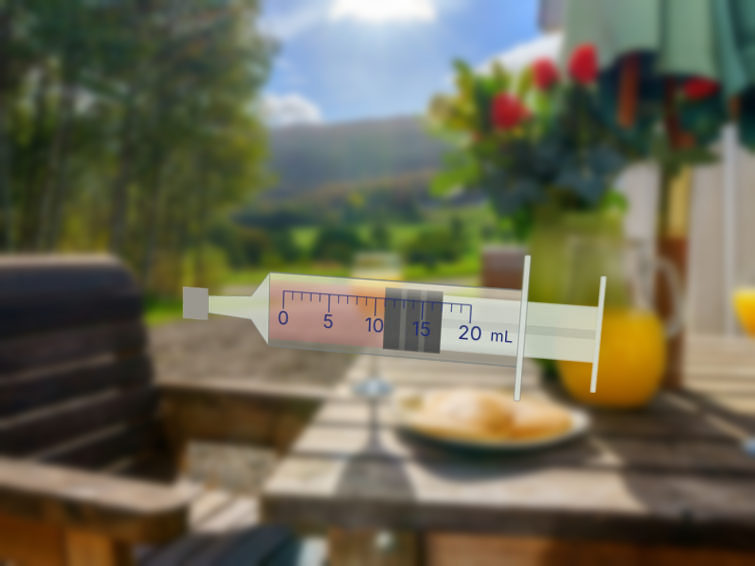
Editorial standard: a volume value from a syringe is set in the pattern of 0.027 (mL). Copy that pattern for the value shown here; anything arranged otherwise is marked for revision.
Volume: 11 (mL)
